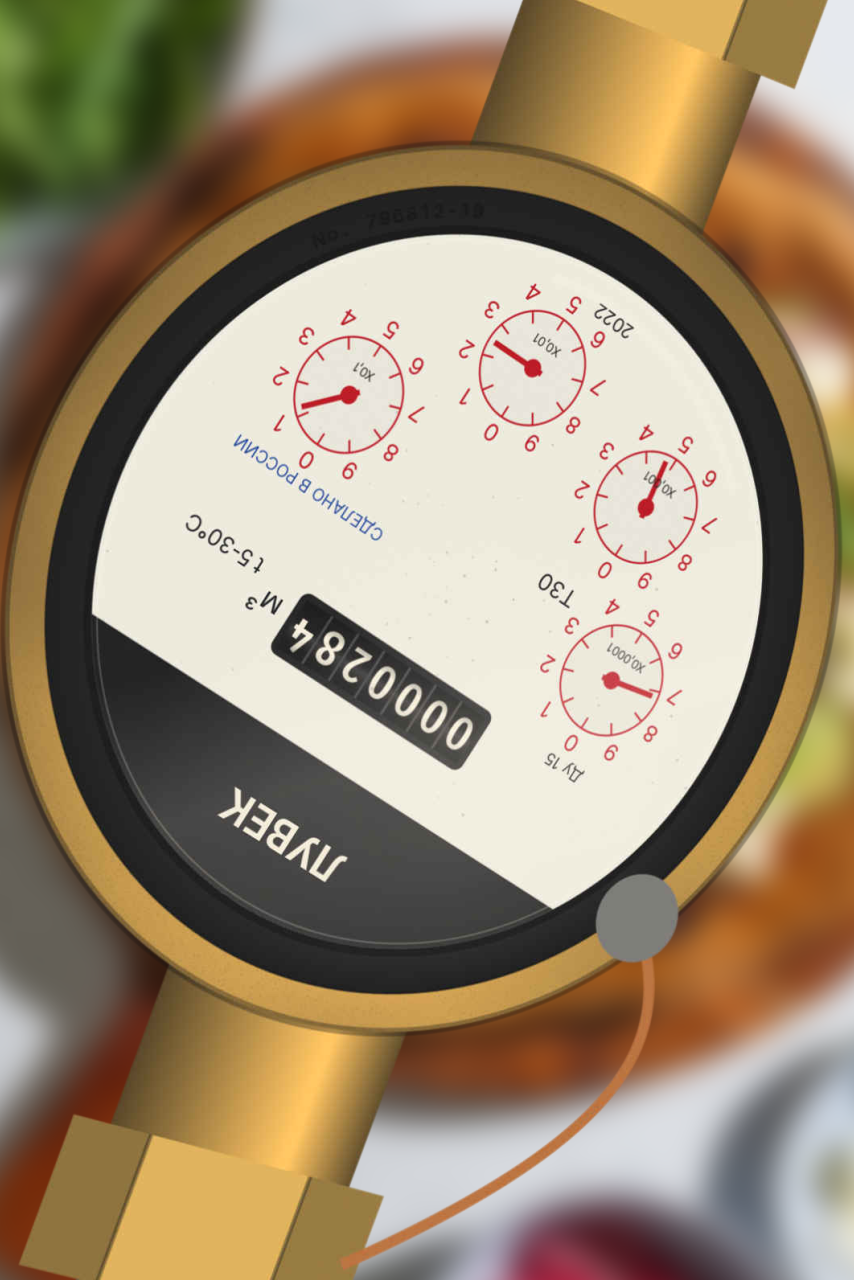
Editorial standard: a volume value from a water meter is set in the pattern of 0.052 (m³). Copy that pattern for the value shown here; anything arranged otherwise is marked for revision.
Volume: 284.1247 (m³)
